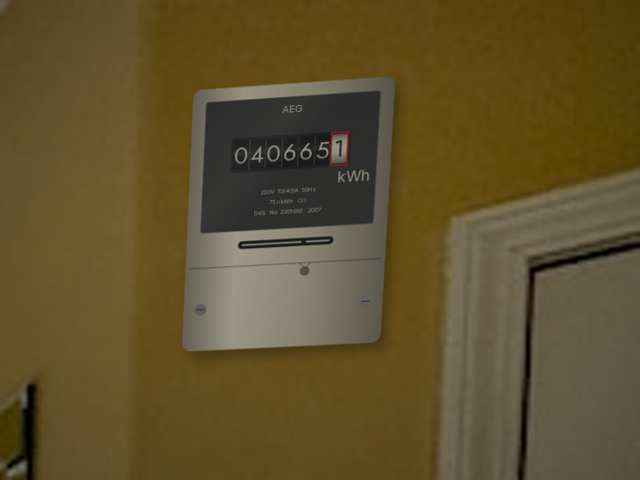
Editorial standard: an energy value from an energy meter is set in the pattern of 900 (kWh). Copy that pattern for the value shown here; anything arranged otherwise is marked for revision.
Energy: 40665.1 (kWh)
